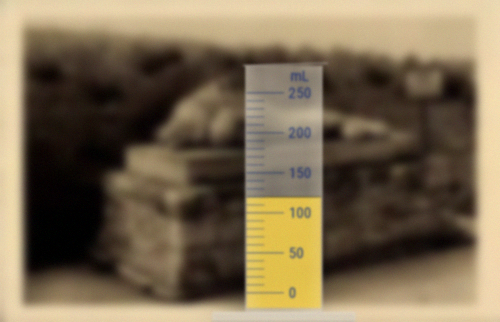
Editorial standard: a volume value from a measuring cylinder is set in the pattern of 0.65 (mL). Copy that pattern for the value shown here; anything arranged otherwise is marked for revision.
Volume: 120 (mL)
